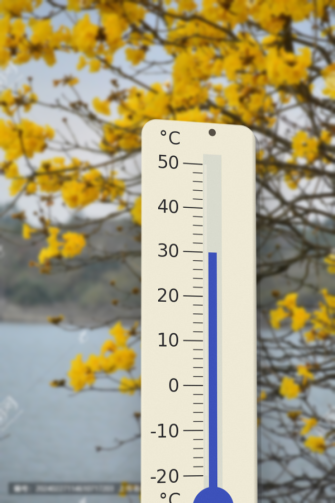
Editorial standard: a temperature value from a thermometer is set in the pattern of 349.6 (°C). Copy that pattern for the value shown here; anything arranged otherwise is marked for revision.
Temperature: 30 (°C)
